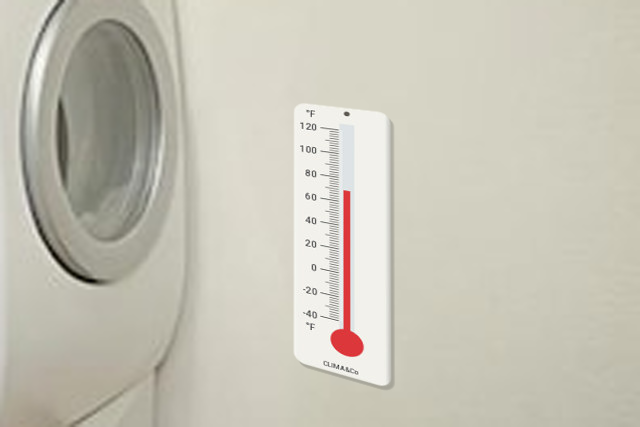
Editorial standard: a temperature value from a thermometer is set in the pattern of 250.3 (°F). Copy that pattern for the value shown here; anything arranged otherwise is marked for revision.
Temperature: 70 (°F)
